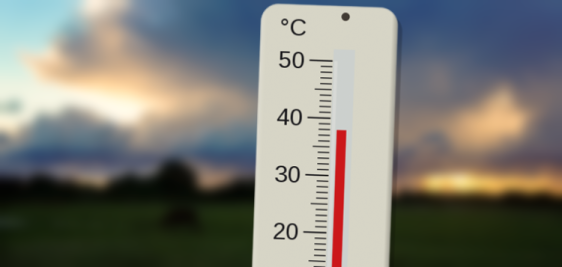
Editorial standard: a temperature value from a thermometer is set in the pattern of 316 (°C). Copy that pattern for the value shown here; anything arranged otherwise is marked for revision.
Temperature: 38 (°C)
